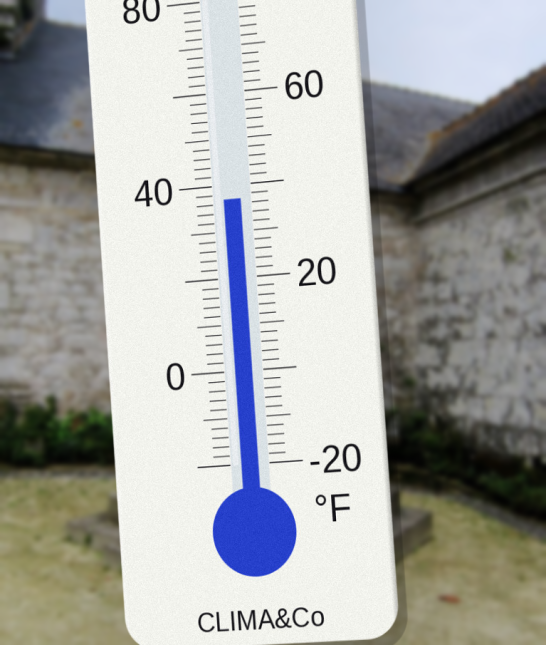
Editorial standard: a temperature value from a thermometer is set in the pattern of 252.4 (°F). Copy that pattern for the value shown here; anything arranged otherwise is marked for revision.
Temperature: 37 (°F)
